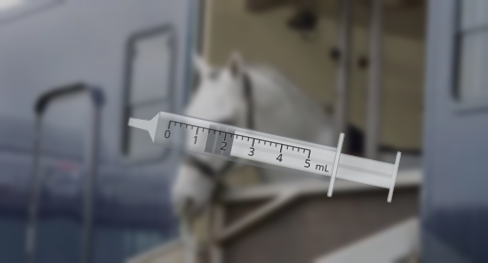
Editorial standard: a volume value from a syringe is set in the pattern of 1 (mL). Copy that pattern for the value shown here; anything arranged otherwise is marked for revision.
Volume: 1.4 (mL)
